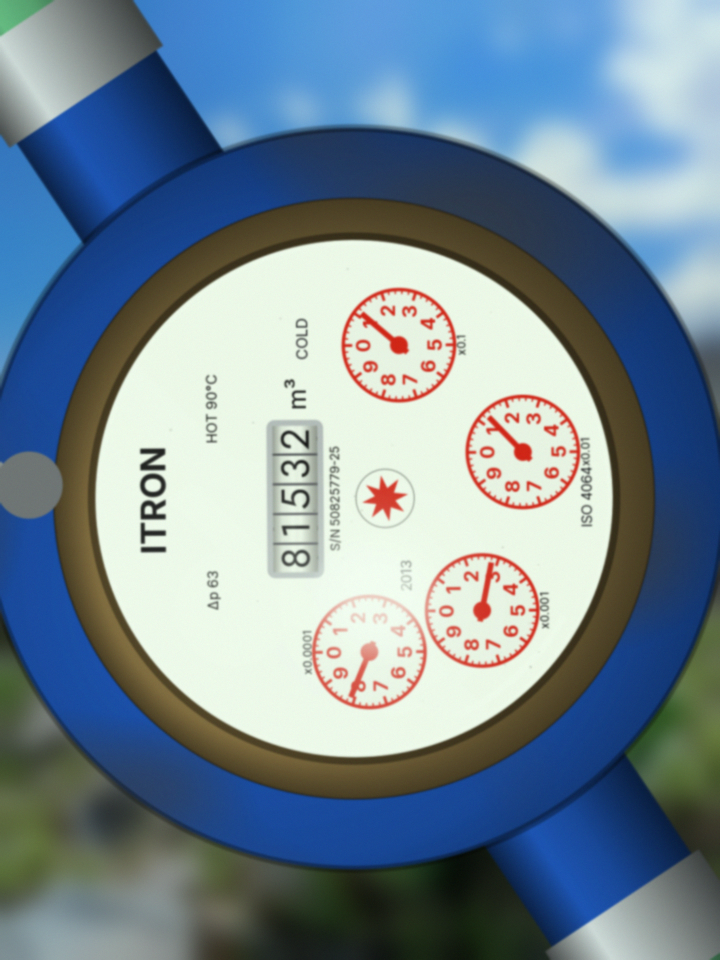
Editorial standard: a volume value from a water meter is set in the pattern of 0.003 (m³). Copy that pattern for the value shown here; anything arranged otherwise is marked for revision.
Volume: 81532.1128 (m³)
